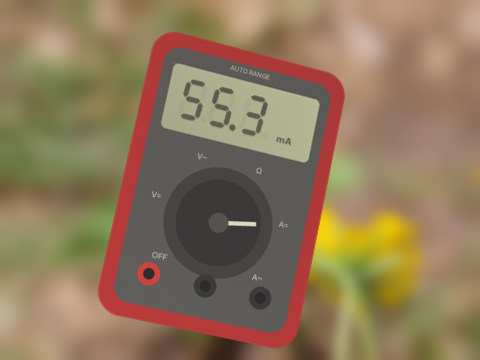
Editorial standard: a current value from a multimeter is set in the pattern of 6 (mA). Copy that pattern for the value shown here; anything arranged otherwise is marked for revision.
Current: 55.3 (mA)
